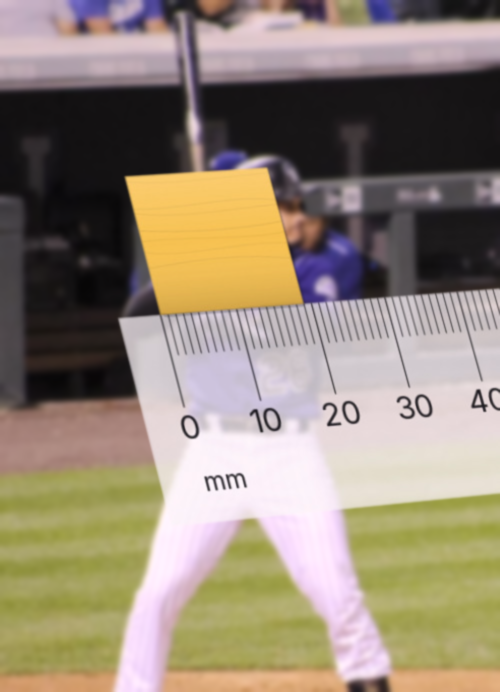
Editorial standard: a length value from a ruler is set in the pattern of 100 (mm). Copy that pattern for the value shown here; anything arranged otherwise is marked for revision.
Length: 19 (mm)
